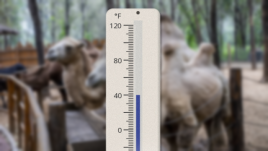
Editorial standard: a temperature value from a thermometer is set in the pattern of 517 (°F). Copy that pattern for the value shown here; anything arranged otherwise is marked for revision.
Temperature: 40 (°F)
